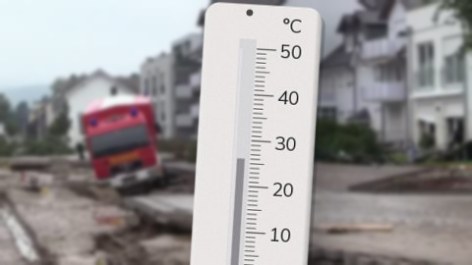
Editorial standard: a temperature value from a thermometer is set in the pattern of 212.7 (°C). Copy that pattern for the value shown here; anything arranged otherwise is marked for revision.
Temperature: 26 (°C)
